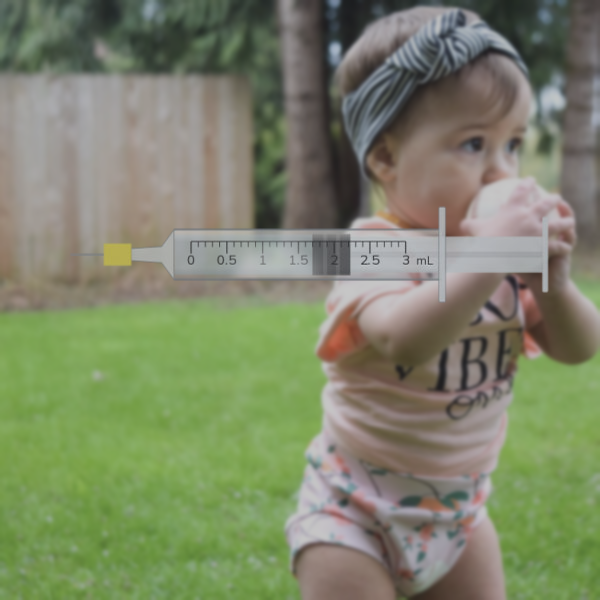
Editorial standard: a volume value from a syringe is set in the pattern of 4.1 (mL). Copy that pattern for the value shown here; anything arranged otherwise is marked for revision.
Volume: 1.7 (mL)
